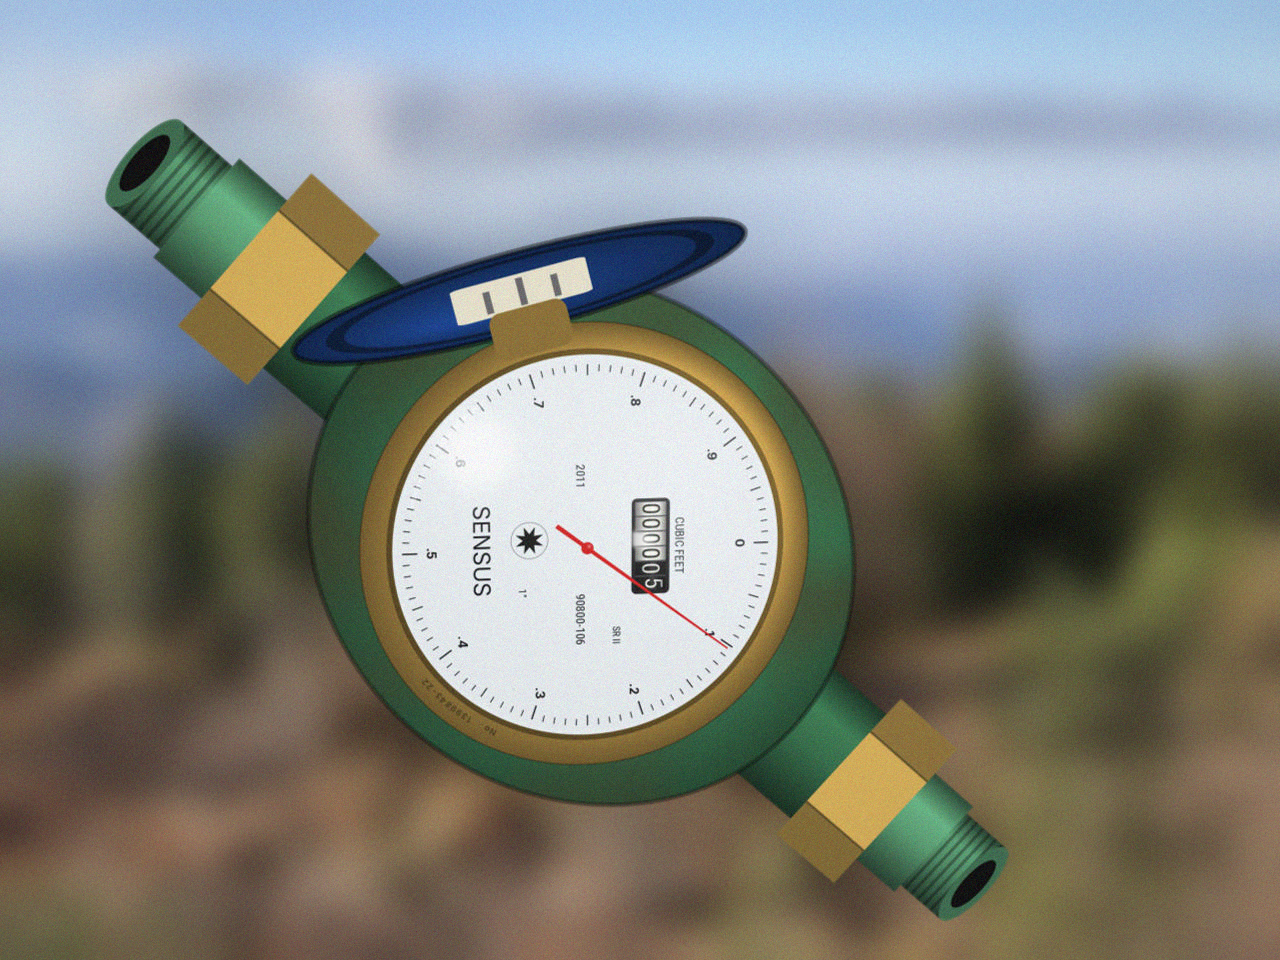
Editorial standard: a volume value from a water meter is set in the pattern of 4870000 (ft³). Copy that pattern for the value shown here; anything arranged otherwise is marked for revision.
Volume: 5.10 (ft³)
